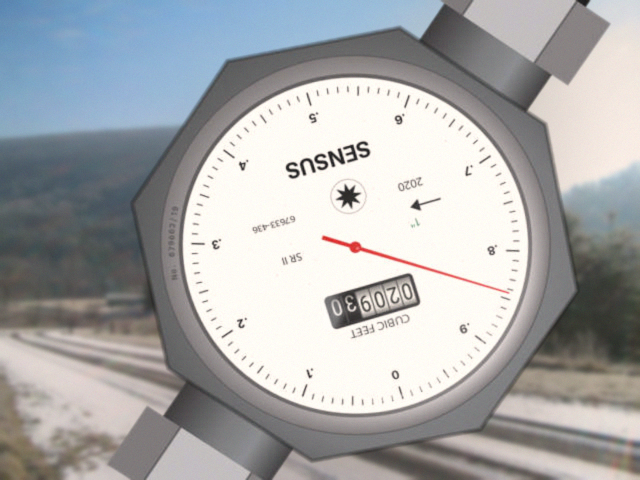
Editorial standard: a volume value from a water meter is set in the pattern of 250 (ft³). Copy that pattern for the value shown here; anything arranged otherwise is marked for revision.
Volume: 20929.84 (ft³)
